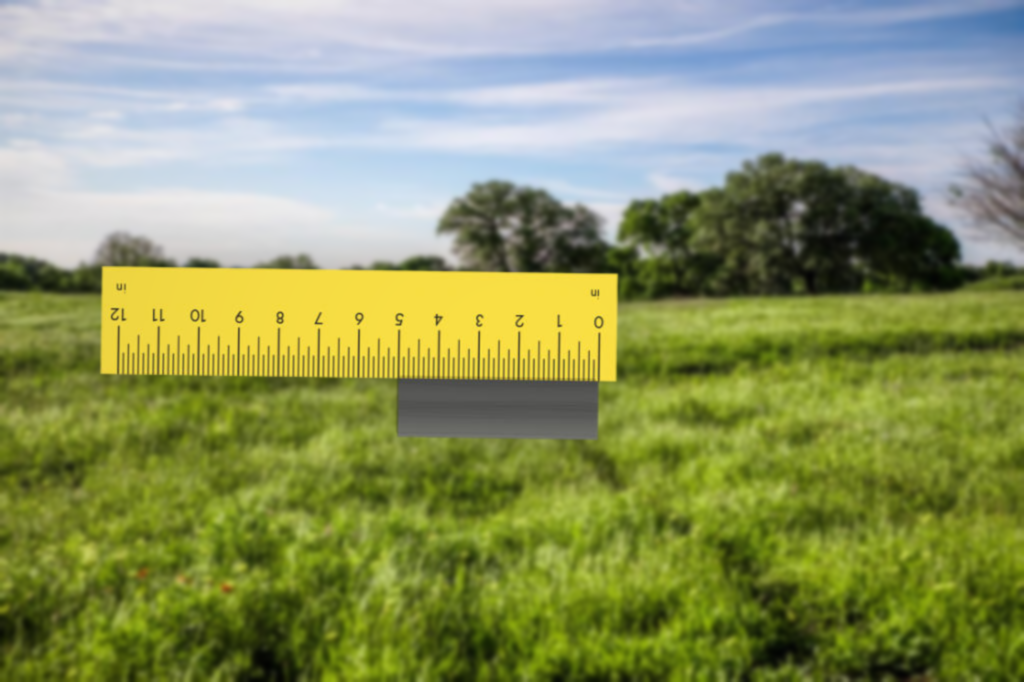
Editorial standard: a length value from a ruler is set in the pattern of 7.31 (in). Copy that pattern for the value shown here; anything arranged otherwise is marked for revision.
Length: 5 (in)
